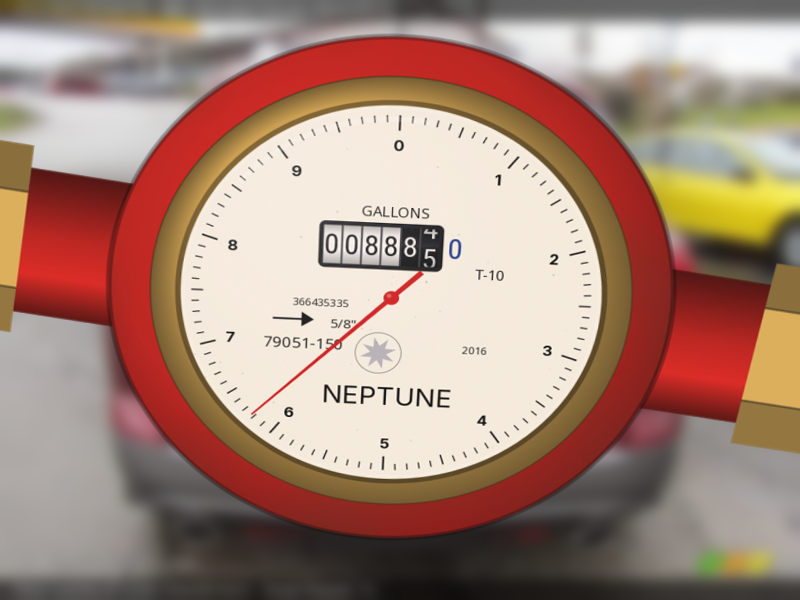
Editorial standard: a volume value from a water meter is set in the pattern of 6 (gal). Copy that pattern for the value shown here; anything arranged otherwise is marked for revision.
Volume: 88846.2 (gal)
